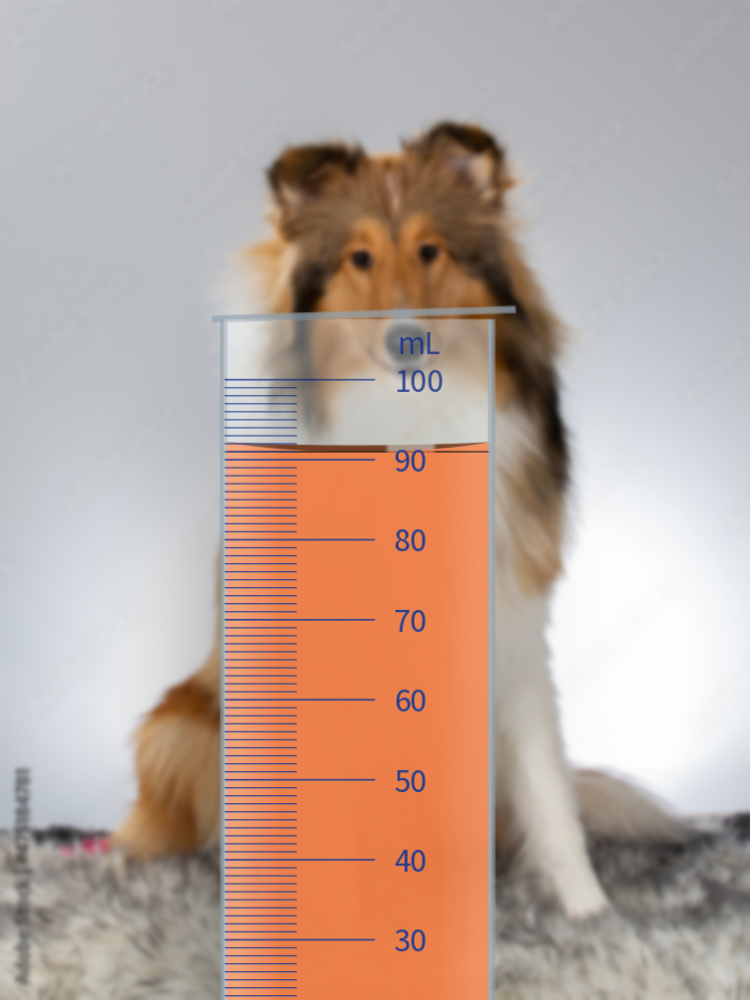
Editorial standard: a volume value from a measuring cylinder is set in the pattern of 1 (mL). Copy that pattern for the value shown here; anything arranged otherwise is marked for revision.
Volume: 91 (mL)
